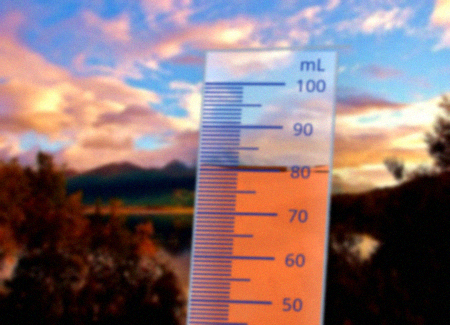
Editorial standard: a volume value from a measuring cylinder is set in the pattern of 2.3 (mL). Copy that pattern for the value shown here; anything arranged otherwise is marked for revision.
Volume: 80 (mL)
